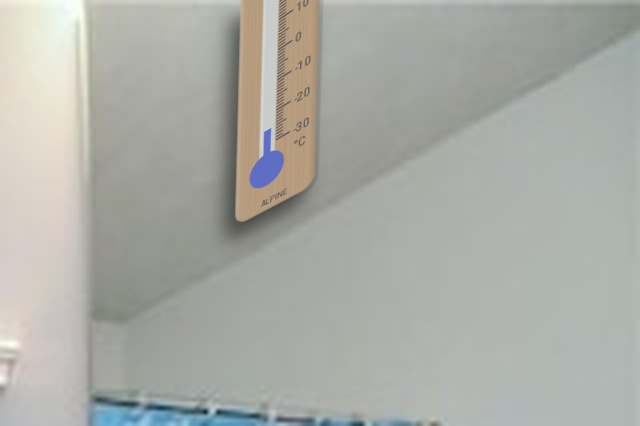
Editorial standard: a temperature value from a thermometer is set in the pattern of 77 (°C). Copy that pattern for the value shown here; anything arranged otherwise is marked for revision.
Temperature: -25 (°C)
